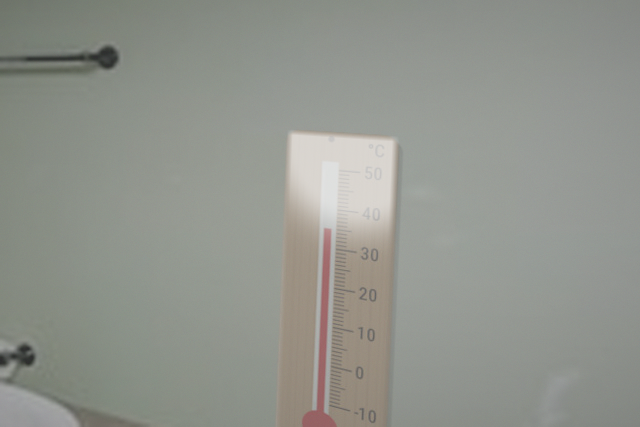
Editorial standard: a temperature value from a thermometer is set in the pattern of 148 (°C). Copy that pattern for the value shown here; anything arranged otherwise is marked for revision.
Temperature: 35 (°C)
